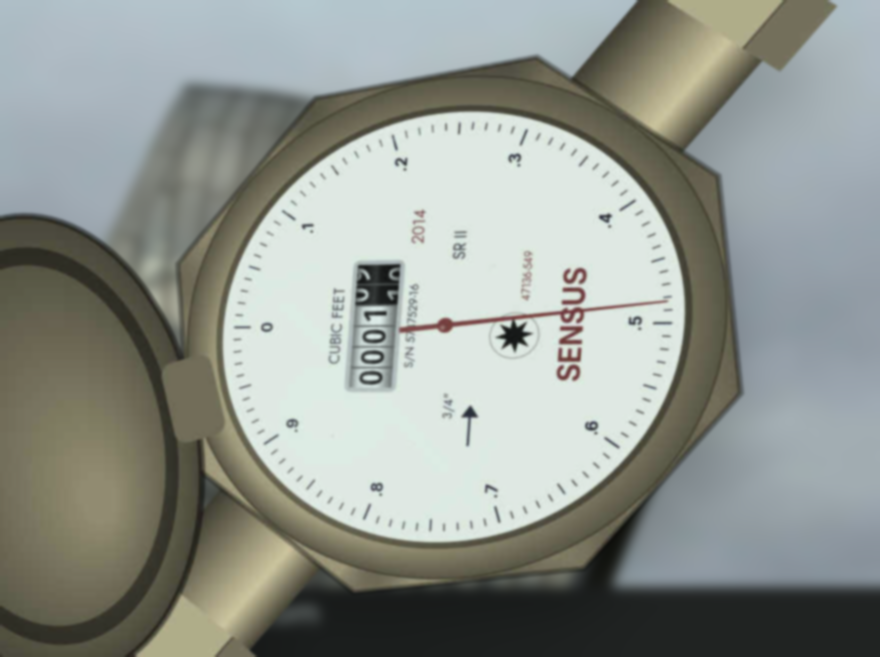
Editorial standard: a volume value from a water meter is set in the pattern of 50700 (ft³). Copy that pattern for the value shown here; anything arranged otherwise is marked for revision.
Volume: 109.48 (ft³)
